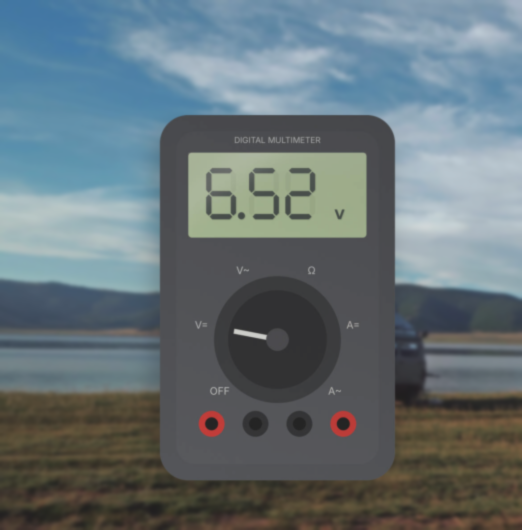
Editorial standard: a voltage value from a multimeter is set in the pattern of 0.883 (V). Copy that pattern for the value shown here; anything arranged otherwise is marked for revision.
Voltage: 6.52 (V)
